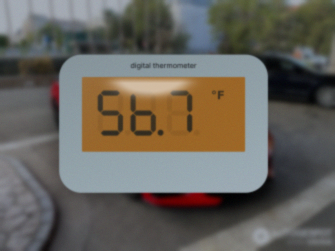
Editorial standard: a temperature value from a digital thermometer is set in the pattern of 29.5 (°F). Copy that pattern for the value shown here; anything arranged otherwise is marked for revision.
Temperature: 56.7 (°F)
